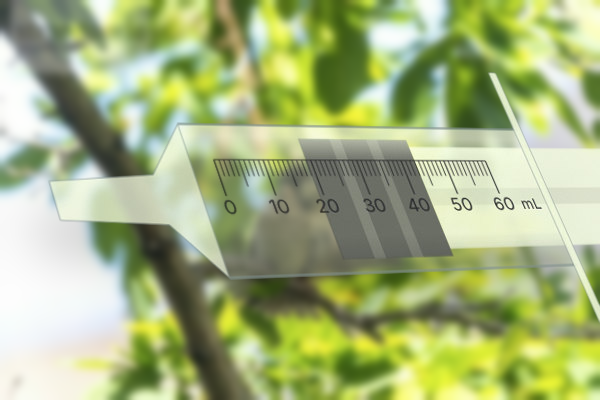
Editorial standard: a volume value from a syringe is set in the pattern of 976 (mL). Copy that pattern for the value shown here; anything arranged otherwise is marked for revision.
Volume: 19 (mL)
